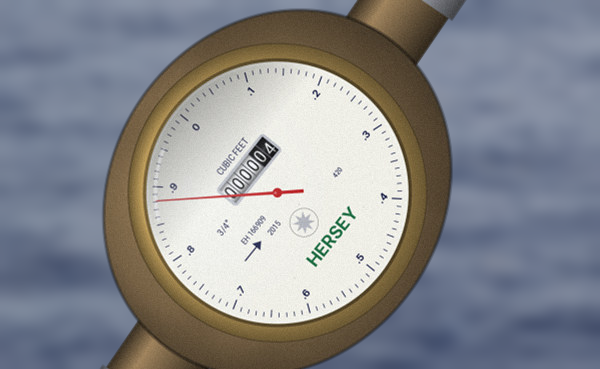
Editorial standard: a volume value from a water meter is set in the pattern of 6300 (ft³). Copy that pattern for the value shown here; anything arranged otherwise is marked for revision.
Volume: 3.88 (ft³)
